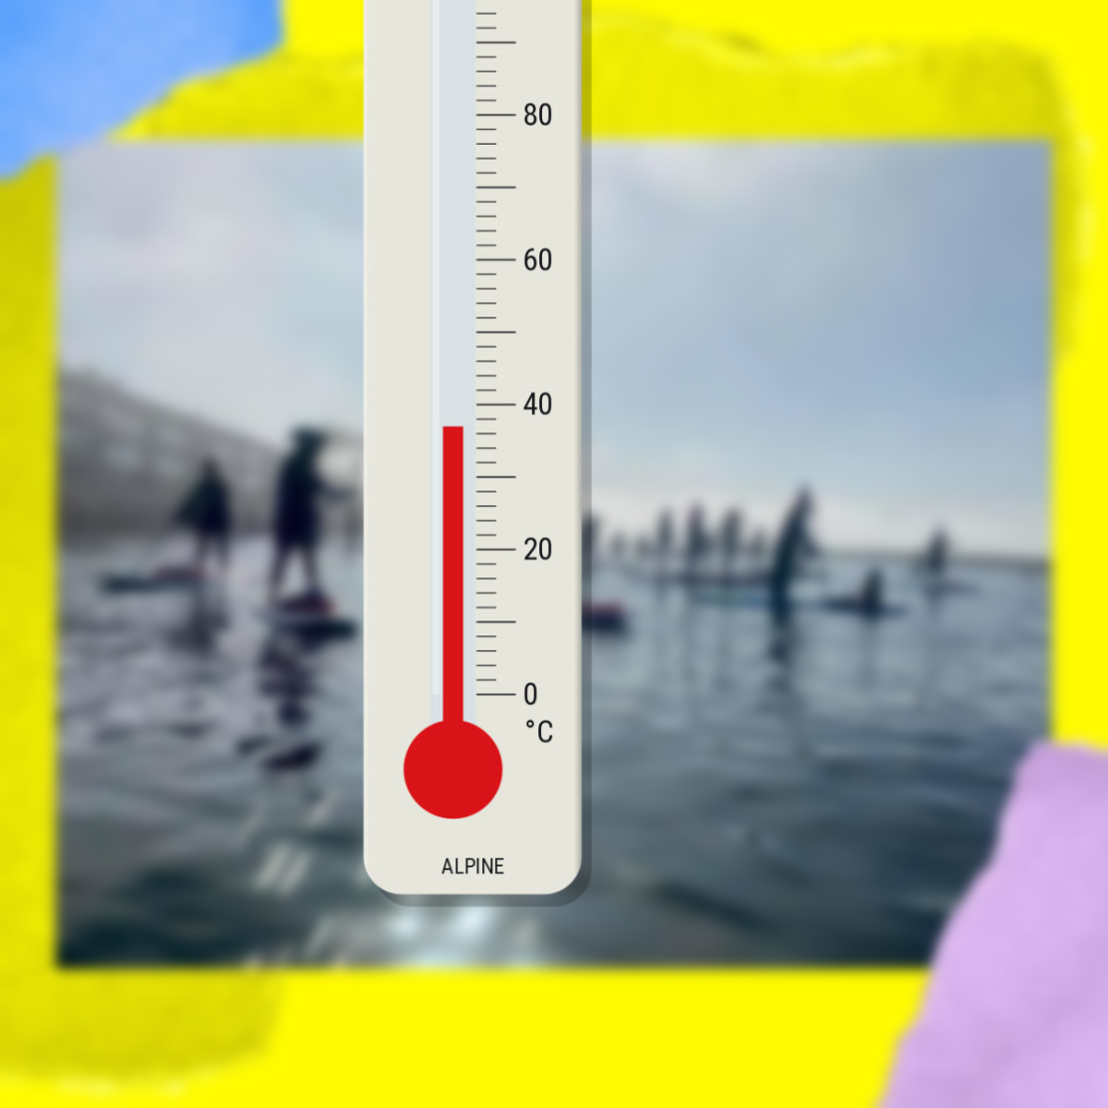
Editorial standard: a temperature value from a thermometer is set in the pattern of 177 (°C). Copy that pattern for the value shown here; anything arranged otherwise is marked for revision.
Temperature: 37 (°C)
